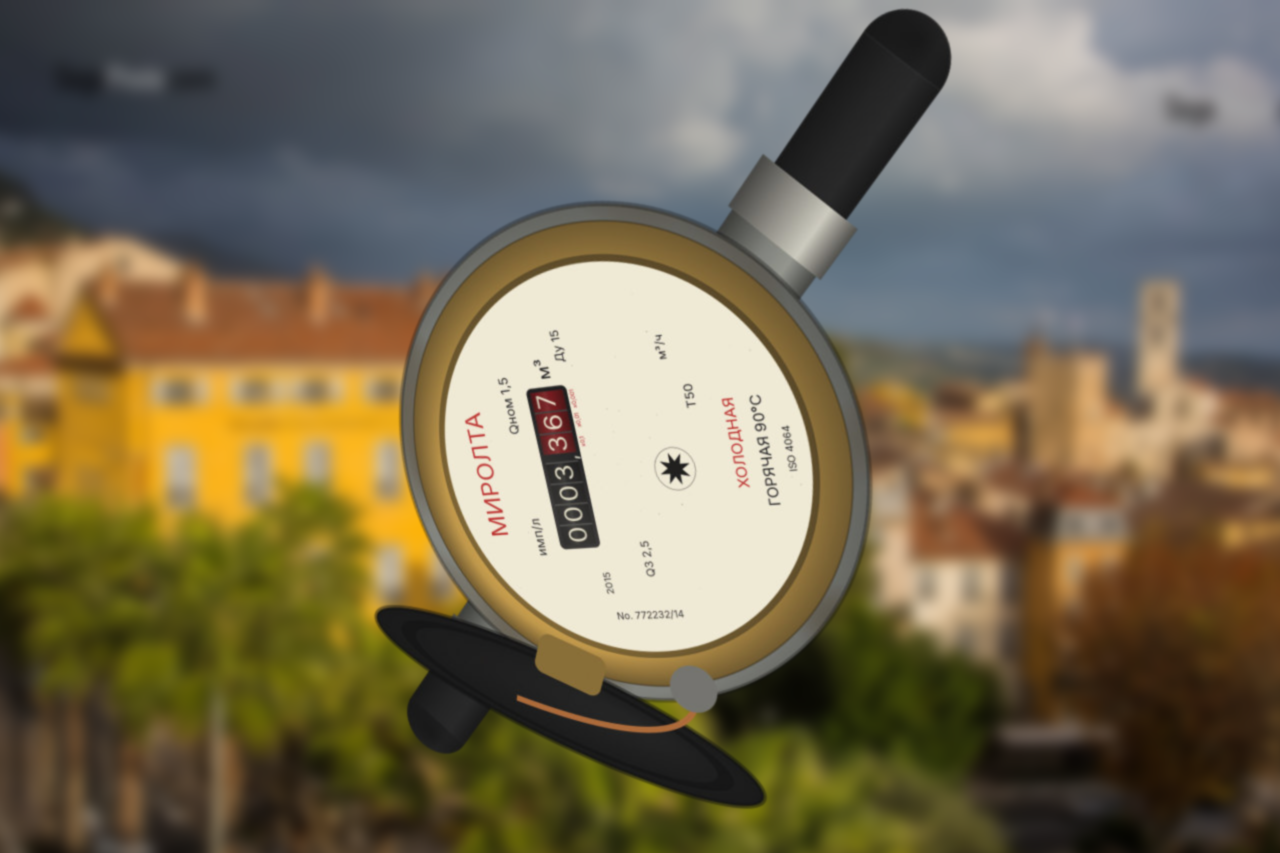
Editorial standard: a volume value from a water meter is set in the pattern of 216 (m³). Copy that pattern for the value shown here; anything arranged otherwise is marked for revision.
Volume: 3.367 (m³)
